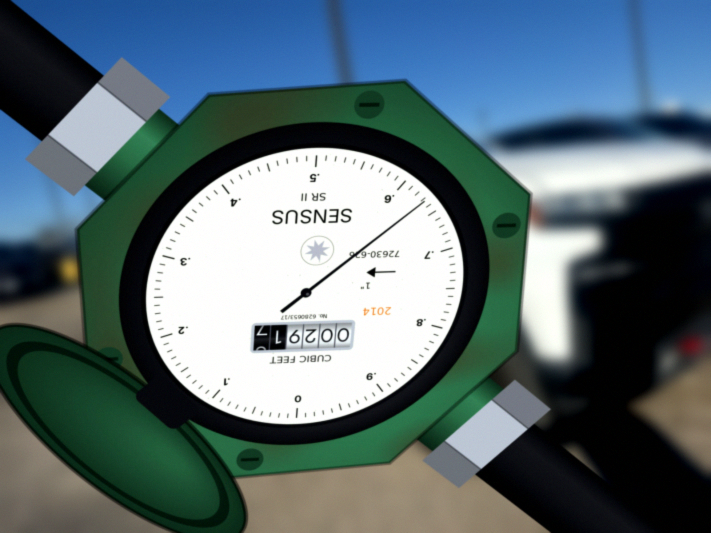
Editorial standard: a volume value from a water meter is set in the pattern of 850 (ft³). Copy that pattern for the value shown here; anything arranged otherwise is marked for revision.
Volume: 2916.63 (ft³)
